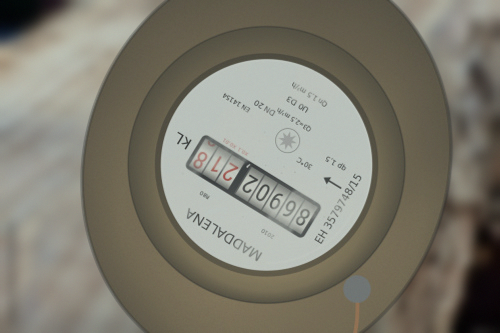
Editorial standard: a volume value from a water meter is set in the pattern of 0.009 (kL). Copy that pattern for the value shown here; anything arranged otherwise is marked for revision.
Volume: 86902.218 (kL)
